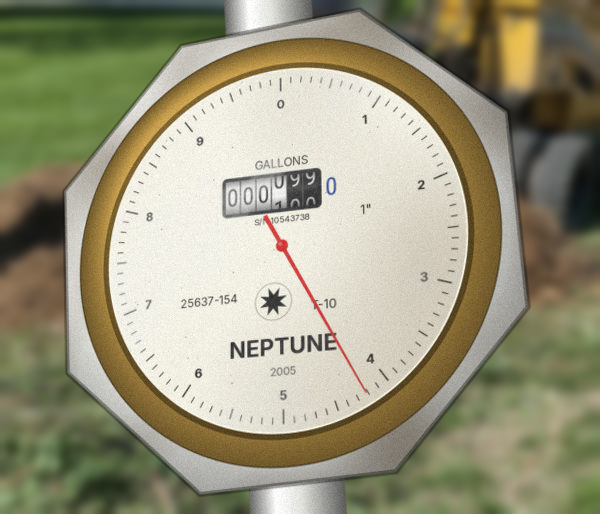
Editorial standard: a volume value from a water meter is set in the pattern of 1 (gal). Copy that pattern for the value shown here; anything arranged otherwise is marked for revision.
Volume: 994.2 (gal)
